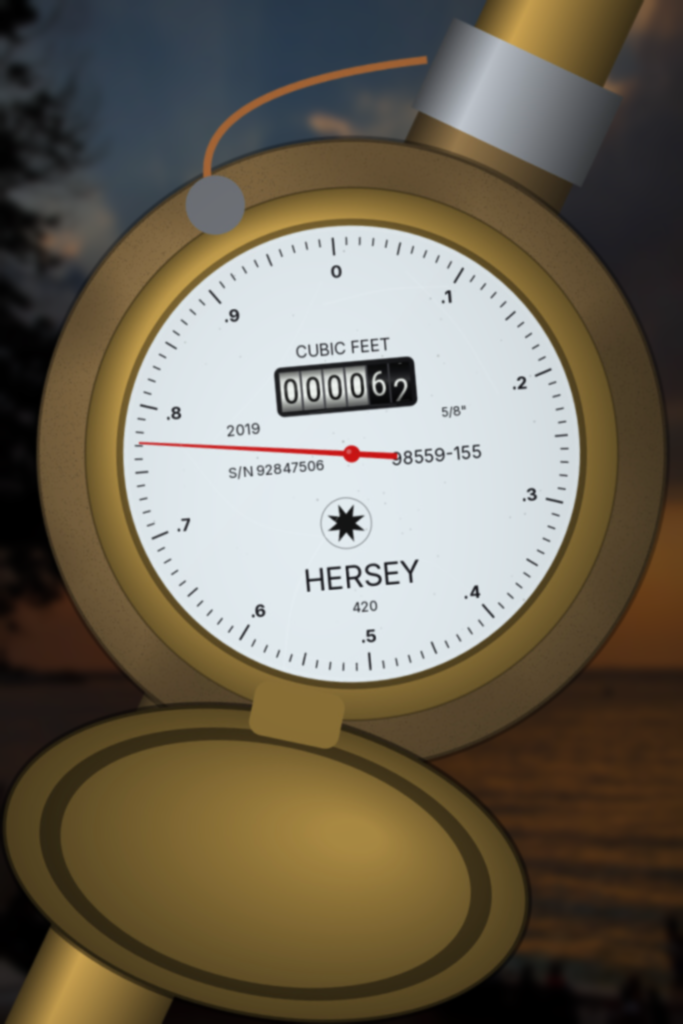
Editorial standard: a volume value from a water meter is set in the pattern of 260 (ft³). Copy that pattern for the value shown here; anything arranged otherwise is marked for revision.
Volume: 61.77 (ft³)
